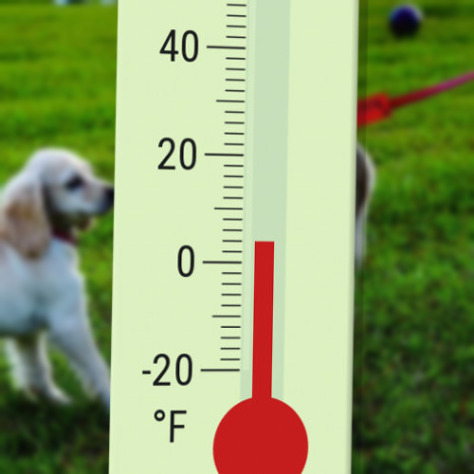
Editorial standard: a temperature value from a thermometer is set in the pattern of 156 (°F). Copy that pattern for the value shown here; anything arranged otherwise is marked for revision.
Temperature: 4 (°F)
